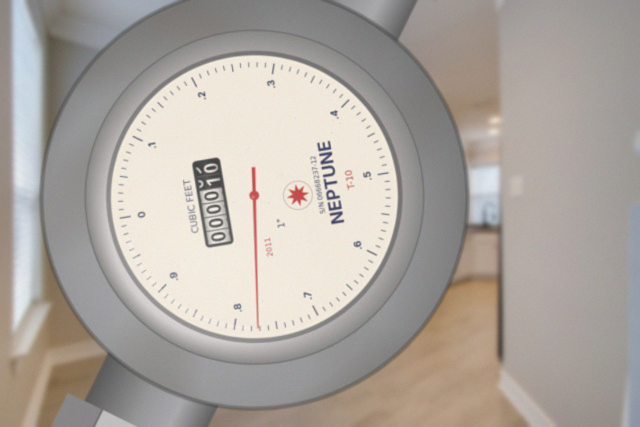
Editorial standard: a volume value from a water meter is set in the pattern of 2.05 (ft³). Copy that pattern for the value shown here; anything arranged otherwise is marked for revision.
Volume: 9.77 (ft³)
